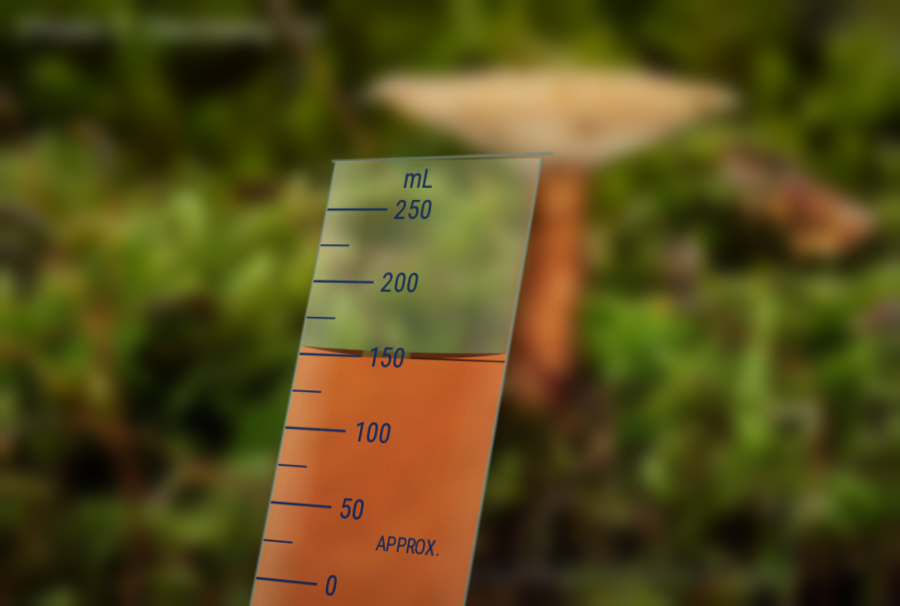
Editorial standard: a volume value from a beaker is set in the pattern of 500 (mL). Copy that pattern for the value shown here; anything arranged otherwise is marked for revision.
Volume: 150 (mL)
